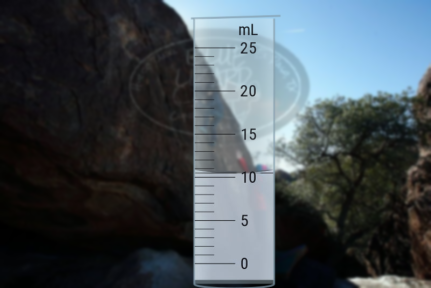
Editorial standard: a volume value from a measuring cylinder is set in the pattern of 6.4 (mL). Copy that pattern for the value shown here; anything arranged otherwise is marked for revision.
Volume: 10.5 (mL)
